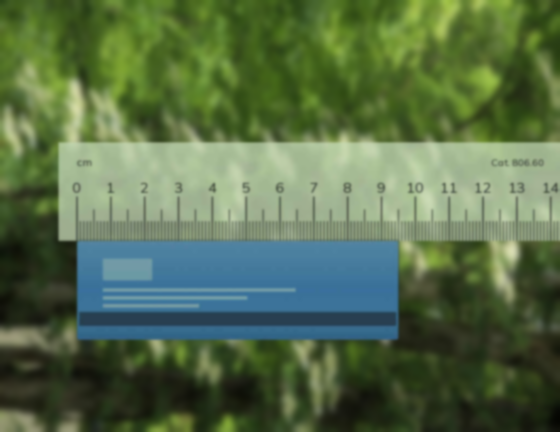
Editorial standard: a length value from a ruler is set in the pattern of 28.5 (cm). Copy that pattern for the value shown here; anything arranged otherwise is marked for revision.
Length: 9.5 (cm)
